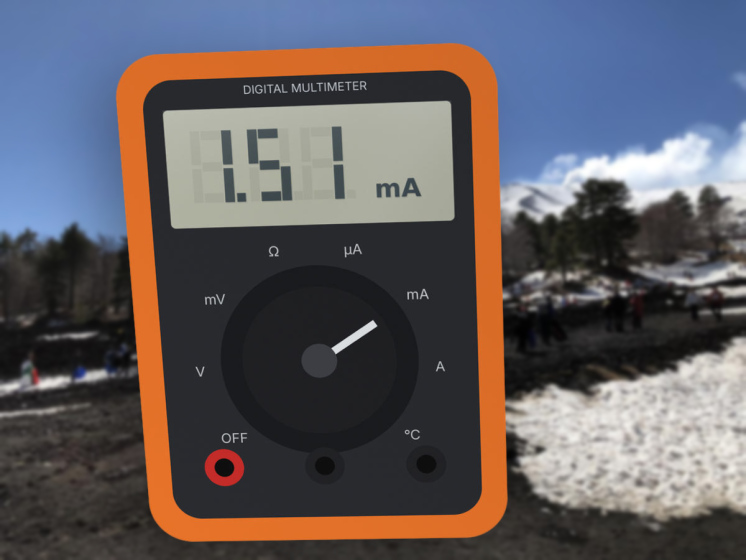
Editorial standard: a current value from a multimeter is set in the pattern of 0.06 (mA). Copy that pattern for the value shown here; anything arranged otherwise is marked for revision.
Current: 1.51 (mA)
